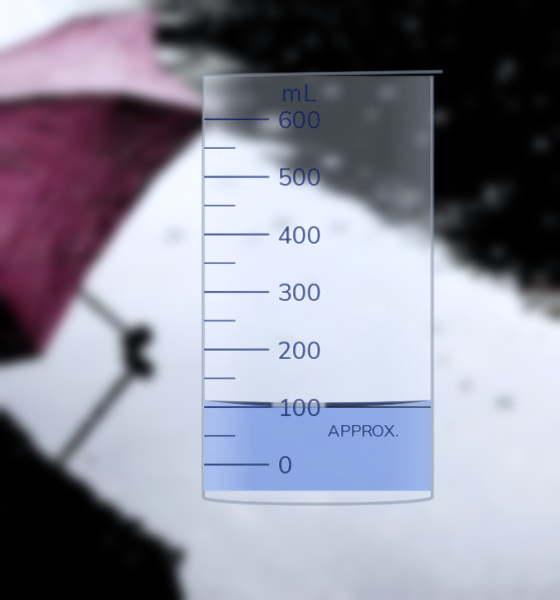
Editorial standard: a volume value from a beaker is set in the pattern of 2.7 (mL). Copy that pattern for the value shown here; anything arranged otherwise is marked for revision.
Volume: 100 (mL)
